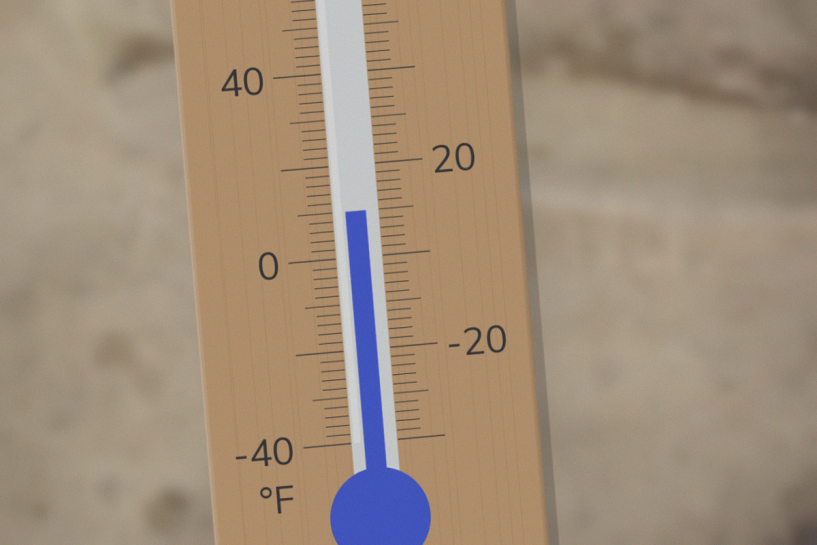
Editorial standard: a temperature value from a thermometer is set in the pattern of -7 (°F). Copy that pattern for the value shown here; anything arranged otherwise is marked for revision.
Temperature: 10 (°F)
